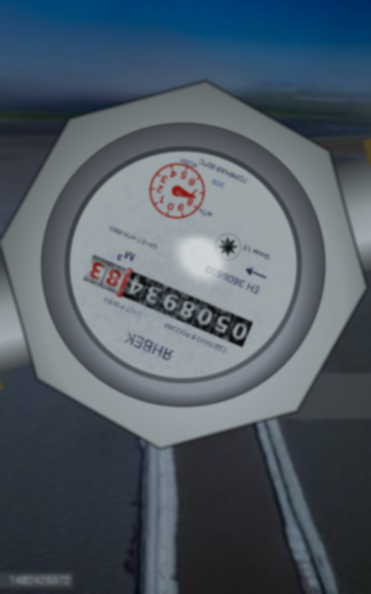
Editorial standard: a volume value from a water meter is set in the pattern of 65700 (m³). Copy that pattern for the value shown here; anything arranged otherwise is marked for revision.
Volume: 508934.837 (m³)
